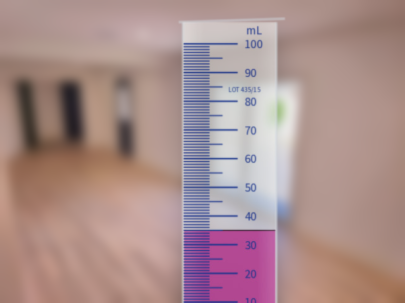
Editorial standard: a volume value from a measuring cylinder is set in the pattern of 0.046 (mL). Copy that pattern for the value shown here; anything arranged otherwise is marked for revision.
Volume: 35 (mL)
